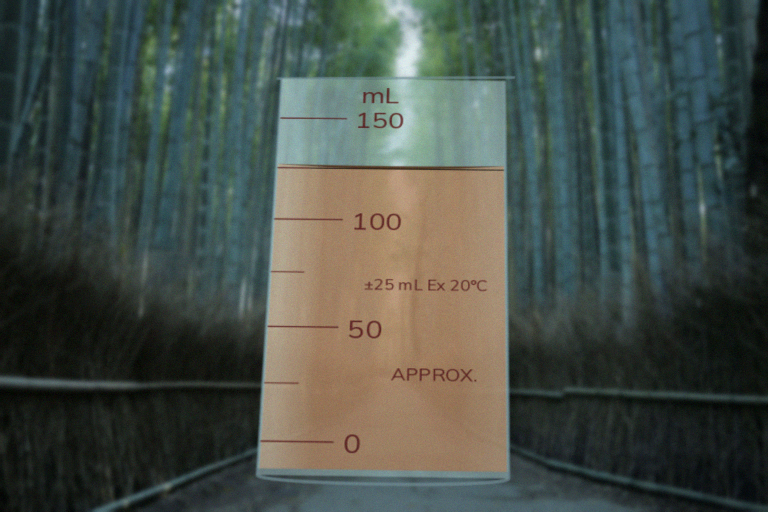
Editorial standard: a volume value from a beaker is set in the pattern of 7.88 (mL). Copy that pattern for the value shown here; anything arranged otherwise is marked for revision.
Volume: 125 (mL)
